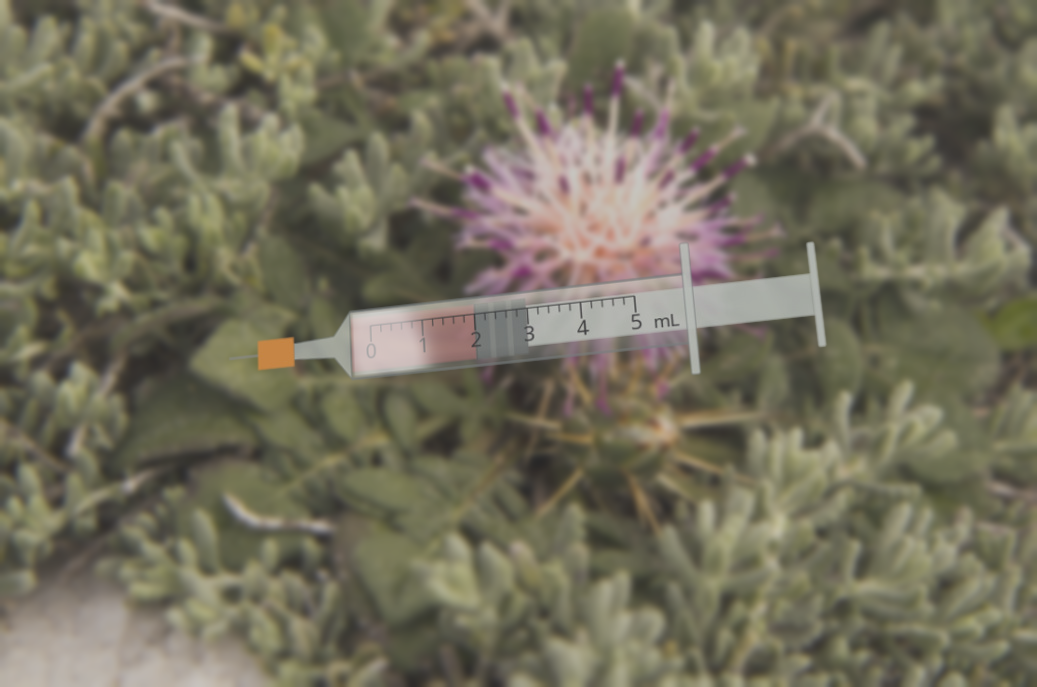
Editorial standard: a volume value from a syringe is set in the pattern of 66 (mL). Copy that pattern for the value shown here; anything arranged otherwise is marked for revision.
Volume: 2 (mL)
